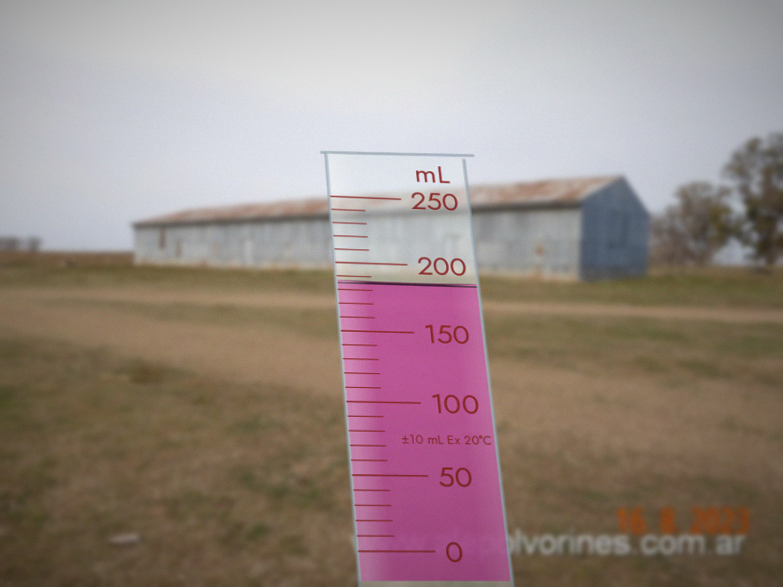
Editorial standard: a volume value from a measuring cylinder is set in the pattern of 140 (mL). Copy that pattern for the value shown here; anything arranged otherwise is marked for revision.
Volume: 185 (mL)
